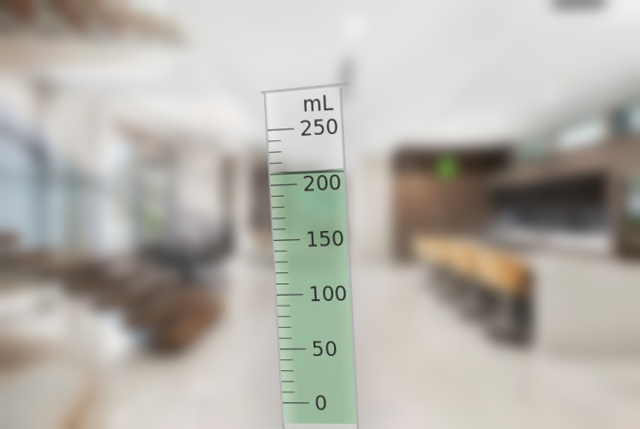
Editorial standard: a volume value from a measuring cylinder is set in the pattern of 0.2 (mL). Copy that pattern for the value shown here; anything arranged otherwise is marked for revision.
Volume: 210 (mL)
